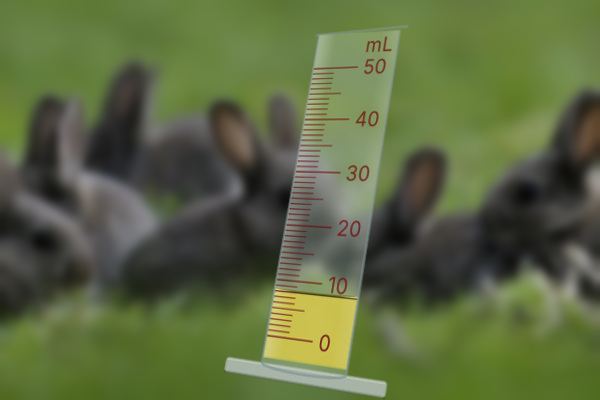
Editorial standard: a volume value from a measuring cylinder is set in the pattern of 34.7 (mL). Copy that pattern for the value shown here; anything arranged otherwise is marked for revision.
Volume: 8 (mL)
